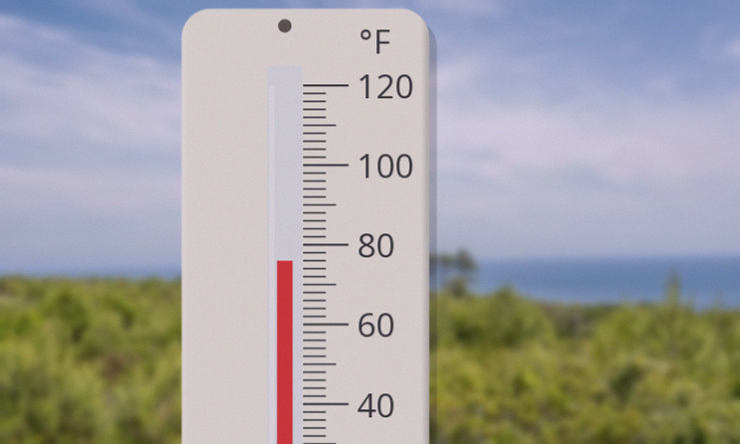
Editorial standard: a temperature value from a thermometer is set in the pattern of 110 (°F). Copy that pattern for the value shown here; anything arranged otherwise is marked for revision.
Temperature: 76 (°F)
